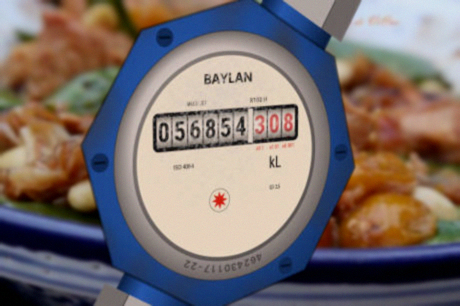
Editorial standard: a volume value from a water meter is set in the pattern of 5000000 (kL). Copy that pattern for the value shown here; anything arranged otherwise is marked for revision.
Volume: 56854.308 (kL)
